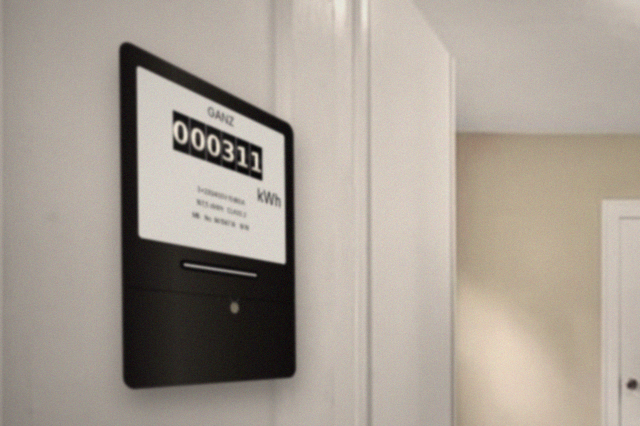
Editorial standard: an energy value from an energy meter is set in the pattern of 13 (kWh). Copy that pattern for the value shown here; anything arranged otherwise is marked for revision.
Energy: 311 (kWh)
